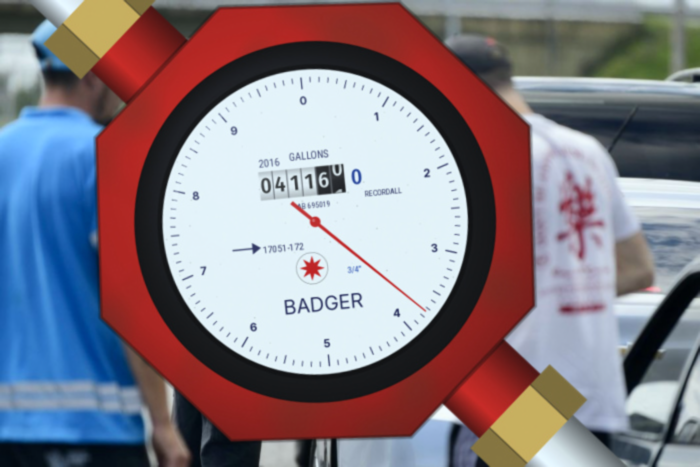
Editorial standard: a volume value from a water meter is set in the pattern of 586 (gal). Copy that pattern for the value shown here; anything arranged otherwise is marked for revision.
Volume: 411603.7 (gal)
